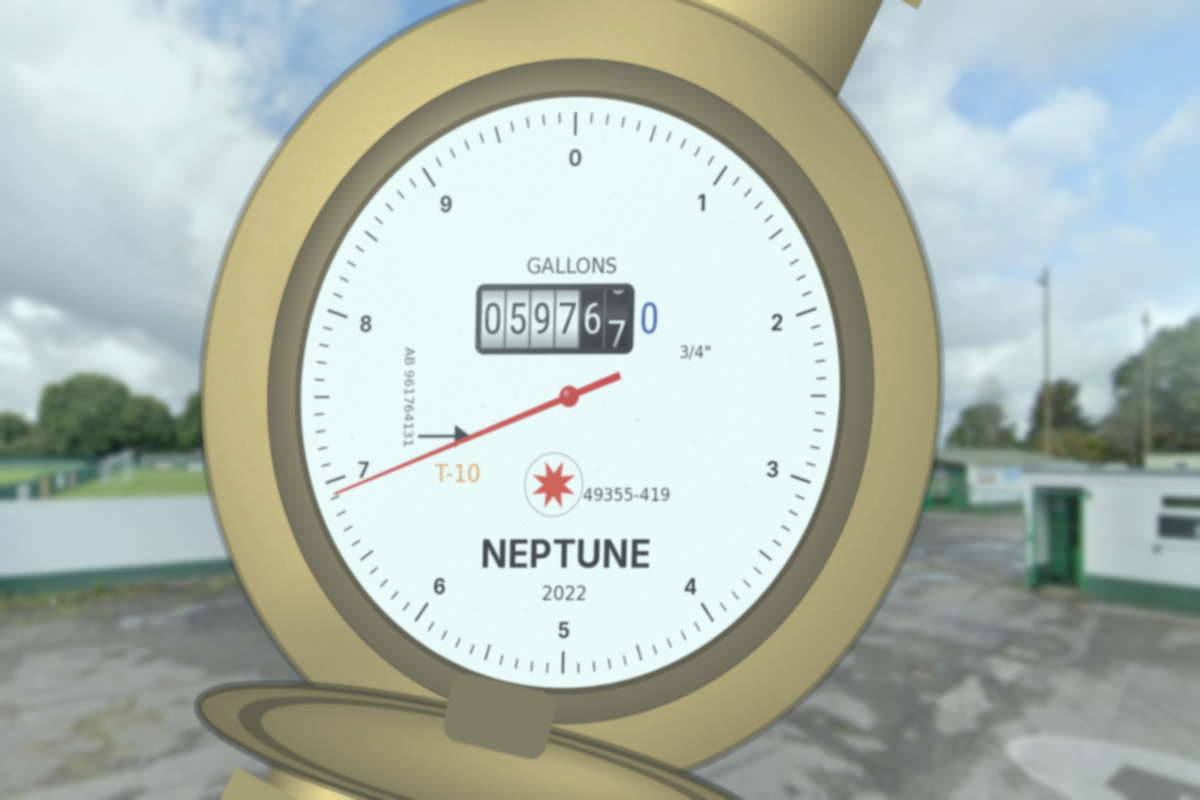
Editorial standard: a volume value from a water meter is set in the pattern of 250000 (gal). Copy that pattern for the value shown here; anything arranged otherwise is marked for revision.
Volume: 597666.9 (gal)
